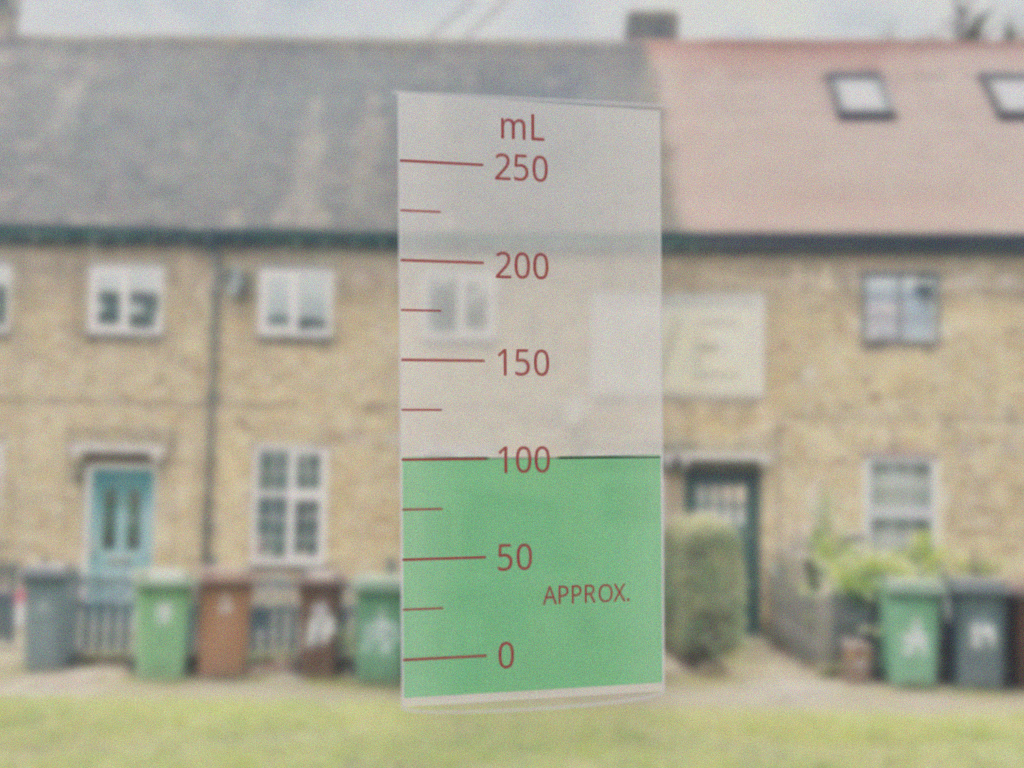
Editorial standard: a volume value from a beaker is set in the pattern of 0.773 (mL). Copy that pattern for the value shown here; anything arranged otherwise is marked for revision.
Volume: 100 (mL)
